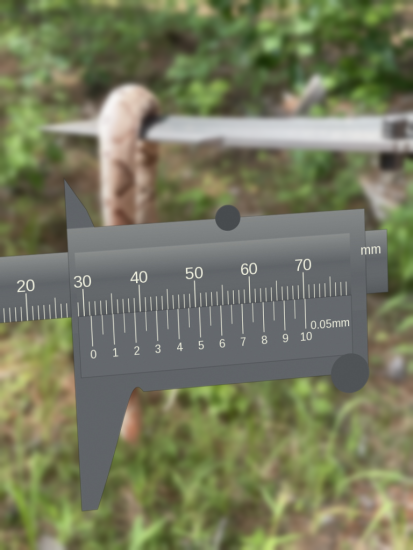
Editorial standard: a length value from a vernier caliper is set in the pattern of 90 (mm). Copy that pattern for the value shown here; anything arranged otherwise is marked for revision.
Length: 31.2 (mm)
